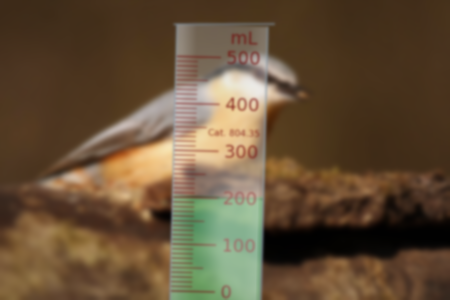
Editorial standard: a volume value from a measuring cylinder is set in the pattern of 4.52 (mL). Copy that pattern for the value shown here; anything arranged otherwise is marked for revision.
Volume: 200 (mL)
